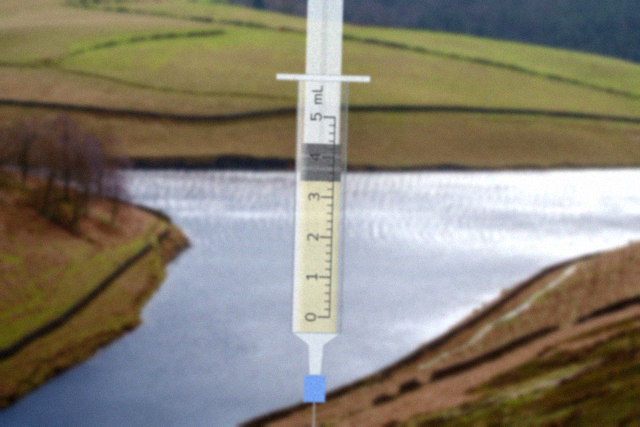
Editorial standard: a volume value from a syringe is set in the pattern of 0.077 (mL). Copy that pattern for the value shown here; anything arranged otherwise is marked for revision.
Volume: 3.4 (mL)
